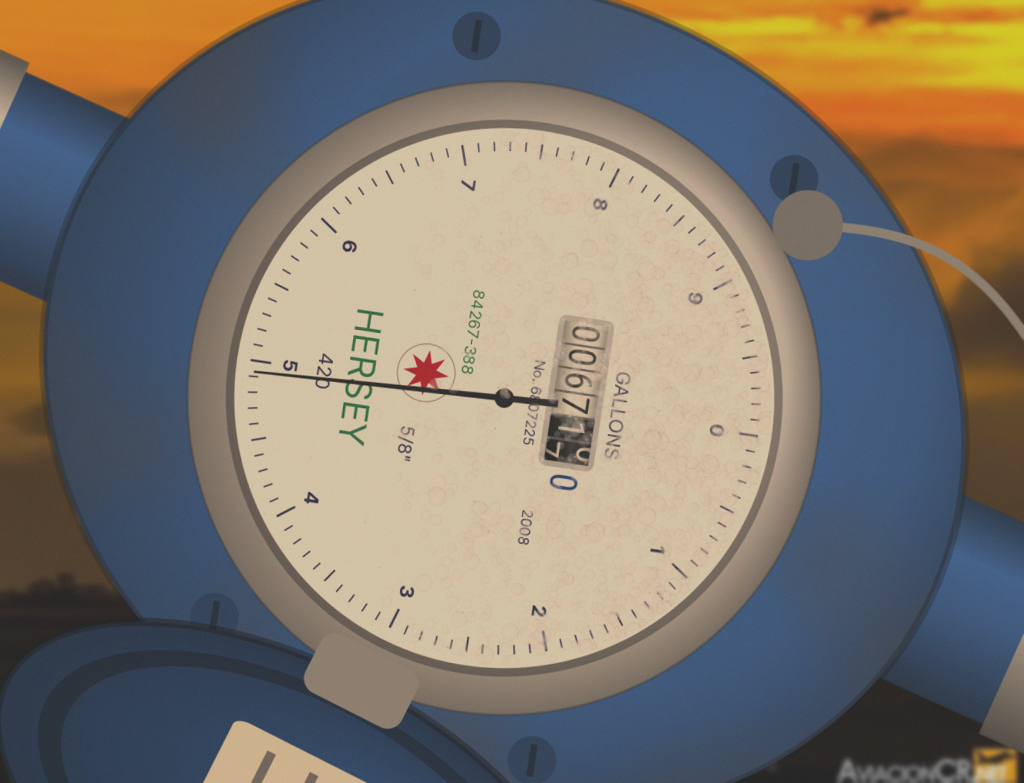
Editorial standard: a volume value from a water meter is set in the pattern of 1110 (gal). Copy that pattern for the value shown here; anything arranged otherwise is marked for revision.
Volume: 67164.9 (gal)
